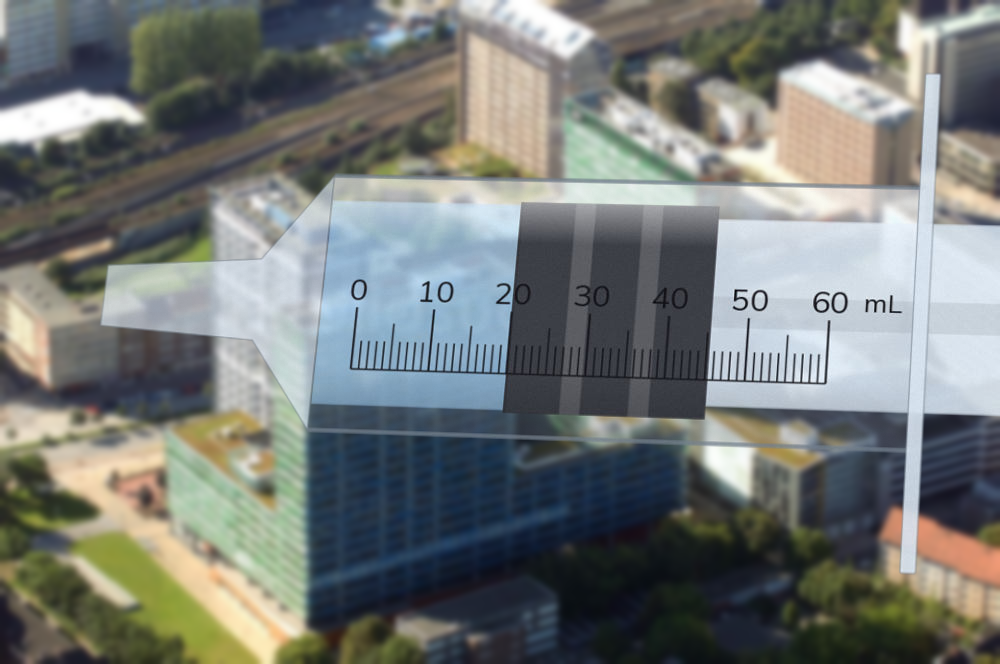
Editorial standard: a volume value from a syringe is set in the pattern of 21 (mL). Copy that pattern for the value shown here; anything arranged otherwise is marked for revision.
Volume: 20 (mL)
